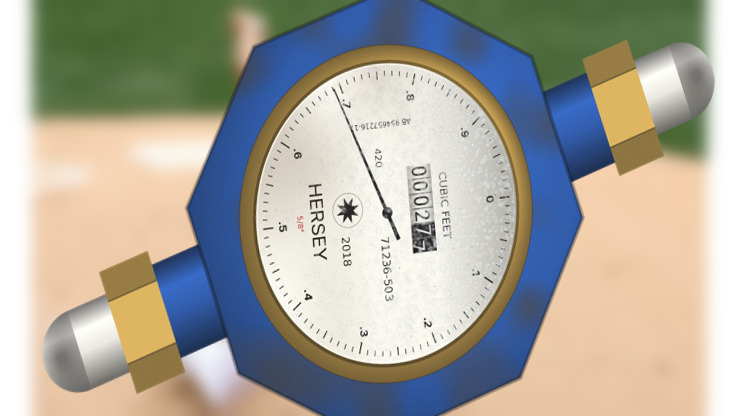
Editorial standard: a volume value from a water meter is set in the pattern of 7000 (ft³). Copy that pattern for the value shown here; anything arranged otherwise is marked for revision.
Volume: 276.69 (ft³)
